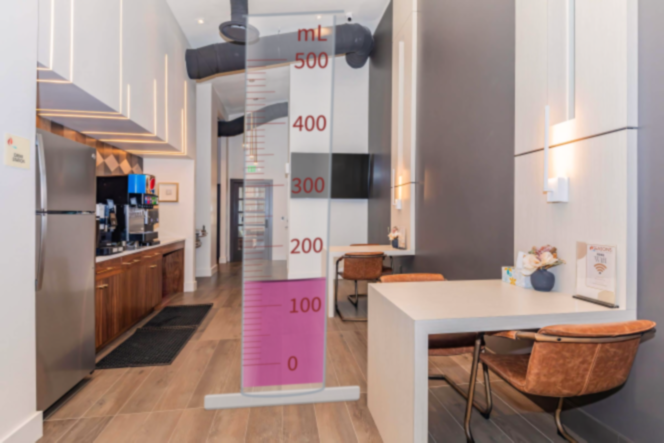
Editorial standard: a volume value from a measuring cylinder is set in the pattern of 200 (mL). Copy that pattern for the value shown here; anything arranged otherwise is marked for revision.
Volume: 140 (mL)
